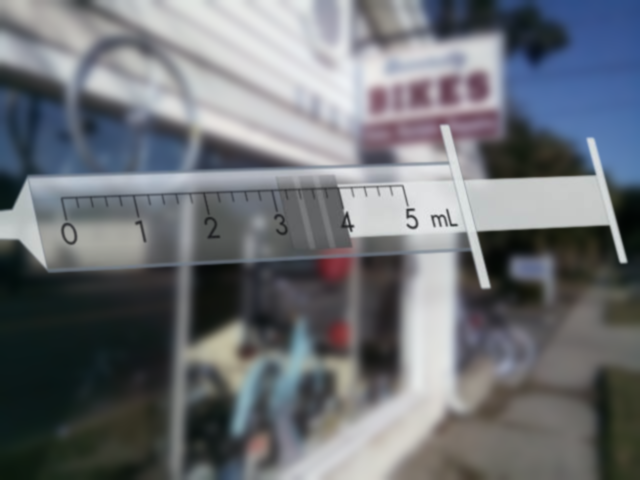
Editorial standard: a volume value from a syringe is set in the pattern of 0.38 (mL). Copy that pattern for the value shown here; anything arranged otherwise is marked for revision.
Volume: 3.1 (mL)
